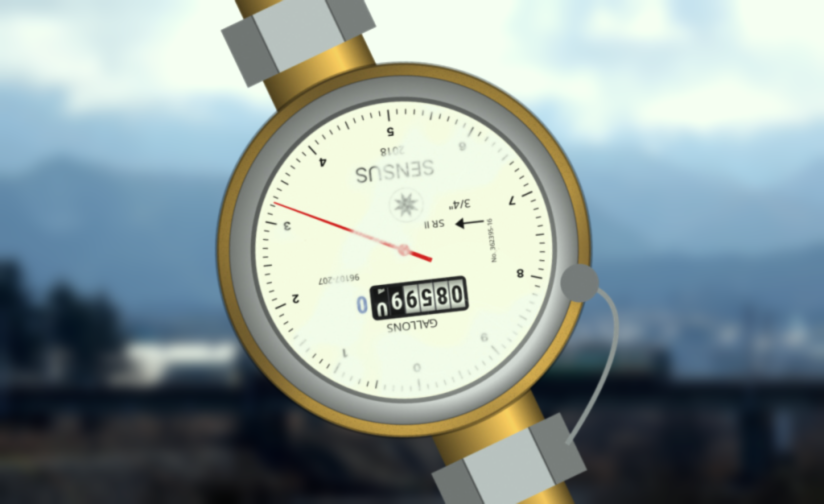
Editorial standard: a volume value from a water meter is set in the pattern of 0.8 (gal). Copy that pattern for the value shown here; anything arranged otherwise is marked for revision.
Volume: 859903.2 (gal)
